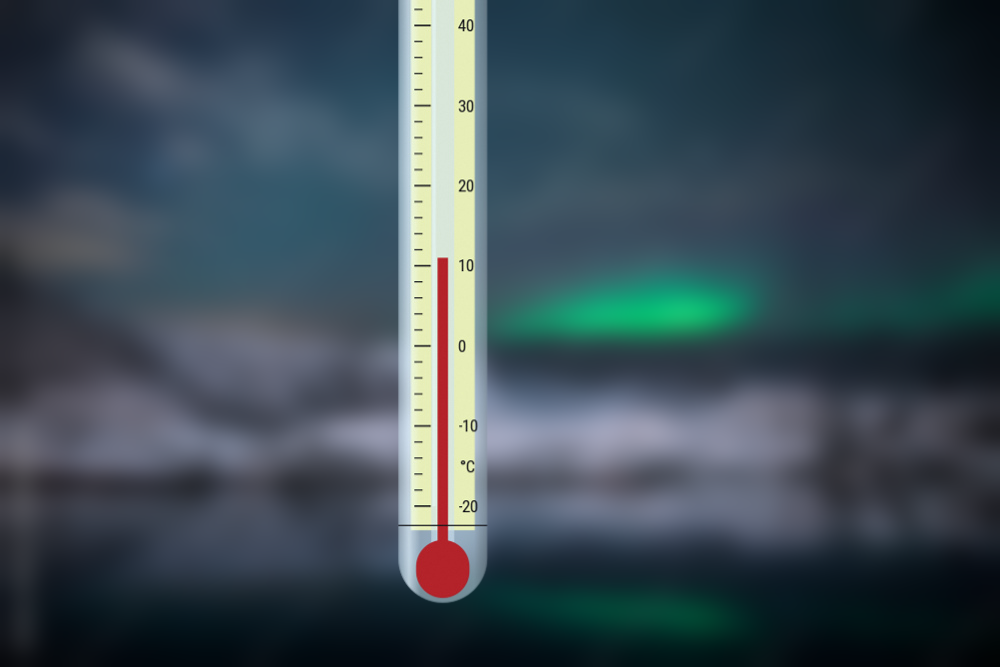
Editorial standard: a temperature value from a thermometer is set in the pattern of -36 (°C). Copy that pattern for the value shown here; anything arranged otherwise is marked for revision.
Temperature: 11 (°C)
